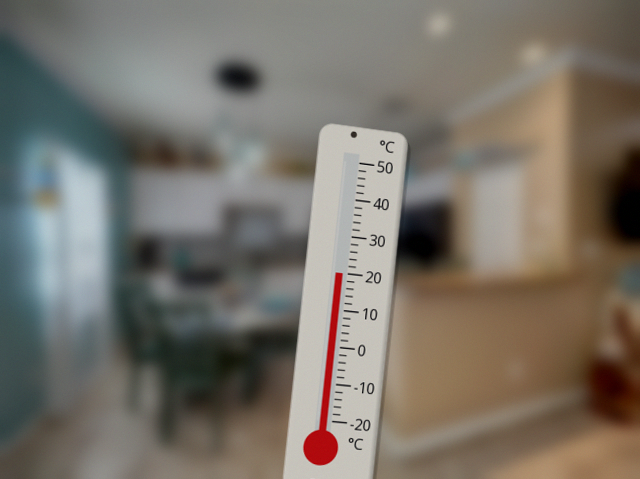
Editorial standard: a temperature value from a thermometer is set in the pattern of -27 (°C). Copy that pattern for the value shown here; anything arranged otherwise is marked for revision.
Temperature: 20 (°C)
